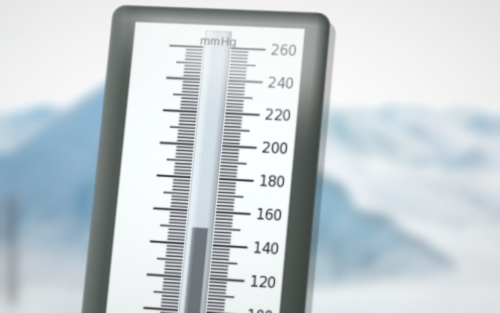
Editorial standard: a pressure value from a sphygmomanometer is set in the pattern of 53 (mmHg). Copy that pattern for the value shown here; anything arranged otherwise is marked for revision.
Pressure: 150 (mmHg)
